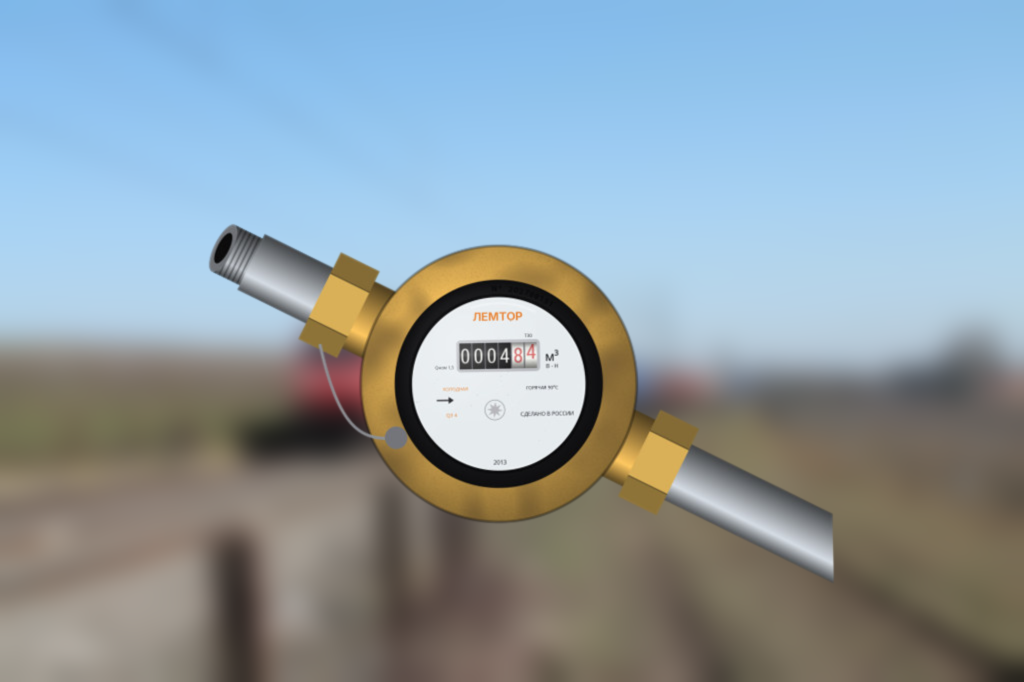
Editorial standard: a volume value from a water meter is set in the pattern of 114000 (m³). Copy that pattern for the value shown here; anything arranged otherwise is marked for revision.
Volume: 4.84 (m³)
